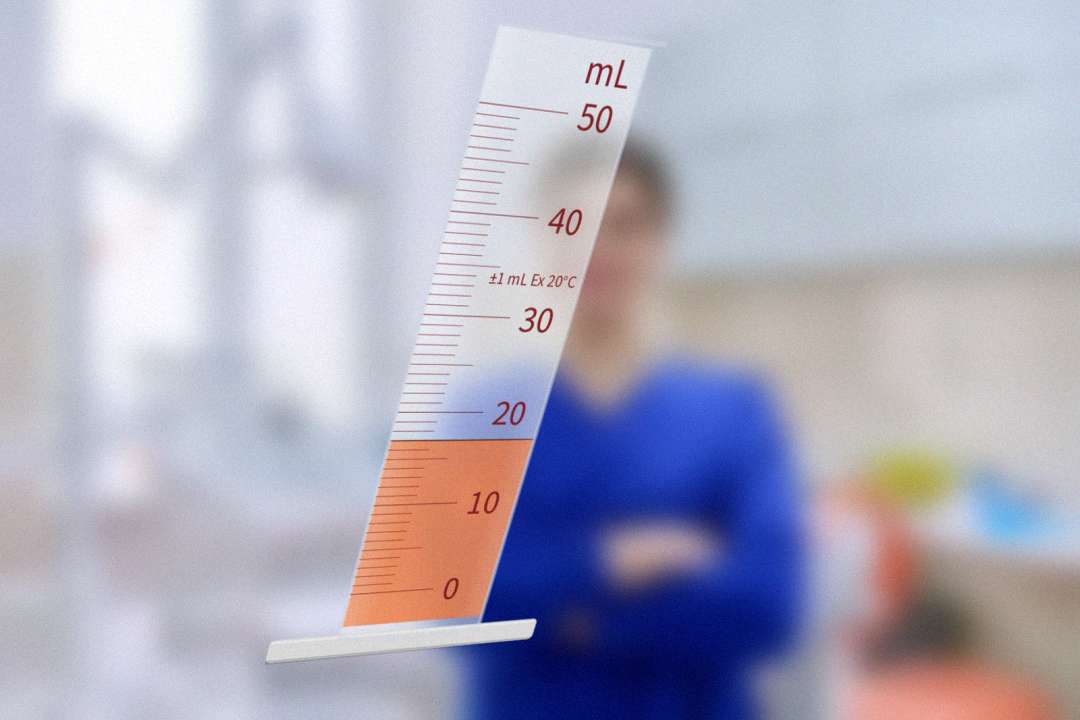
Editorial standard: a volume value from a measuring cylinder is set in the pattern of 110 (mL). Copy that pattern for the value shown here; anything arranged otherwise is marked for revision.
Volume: 17 (mL)
